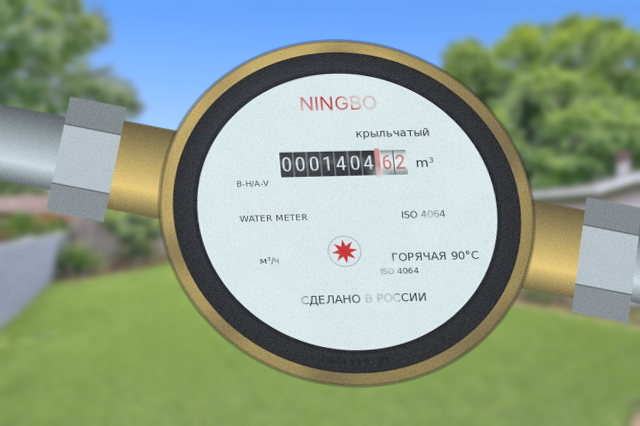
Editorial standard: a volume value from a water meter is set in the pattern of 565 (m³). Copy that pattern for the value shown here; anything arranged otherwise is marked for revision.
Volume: 1404.62 (m³)
